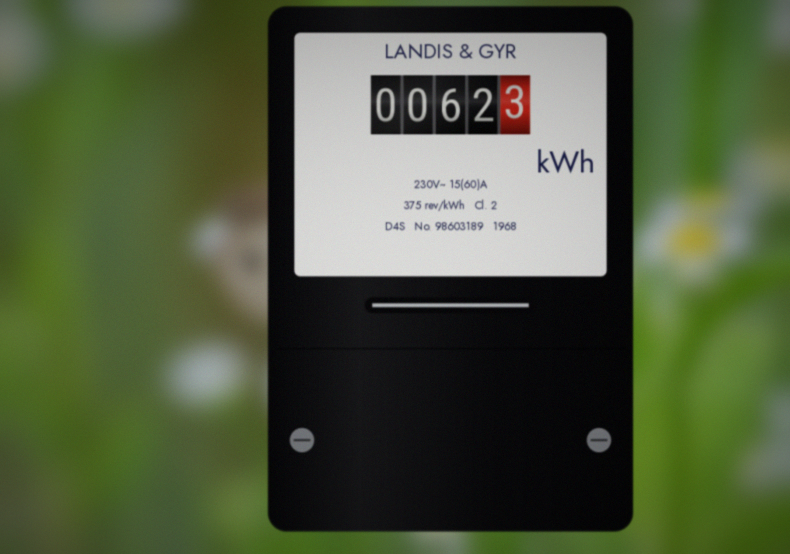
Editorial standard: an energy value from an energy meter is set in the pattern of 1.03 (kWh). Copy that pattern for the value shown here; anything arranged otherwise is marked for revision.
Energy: 62.3 (kWh)
